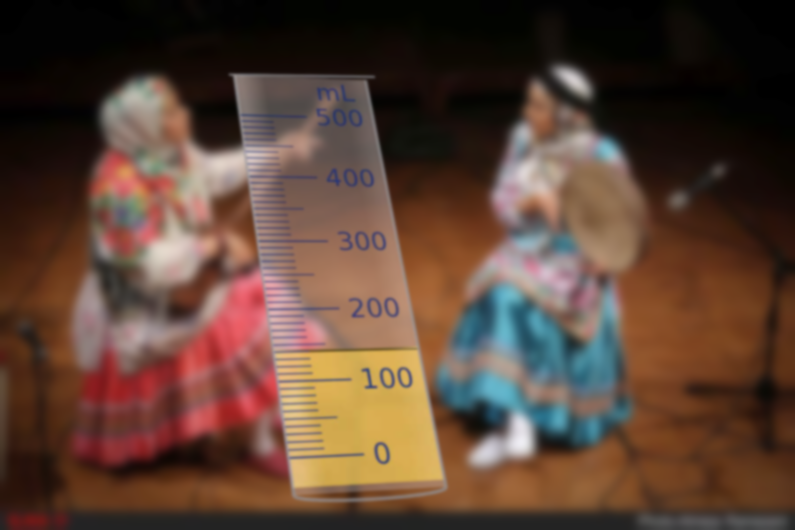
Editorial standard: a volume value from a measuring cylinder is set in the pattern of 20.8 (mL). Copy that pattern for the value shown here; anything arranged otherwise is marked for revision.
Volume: 140 (mL)
